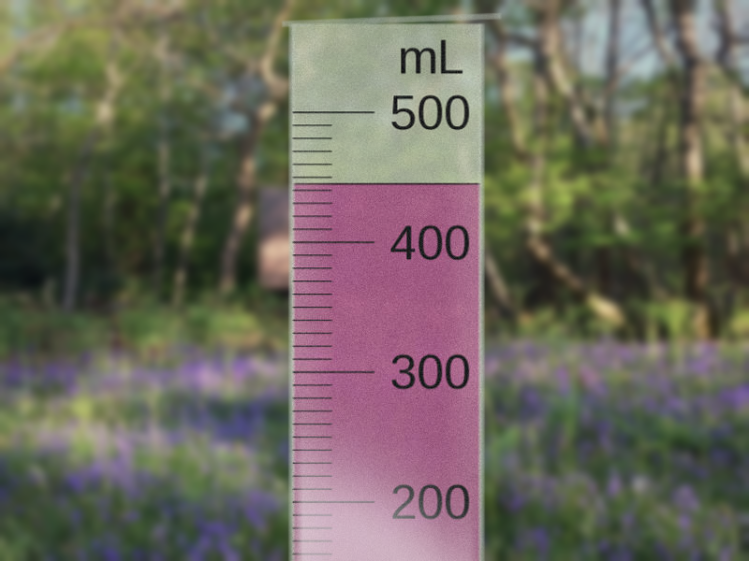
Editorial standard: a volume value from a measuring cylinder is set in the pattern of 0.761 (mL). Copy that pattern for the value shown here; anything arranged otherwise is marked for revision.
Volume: 445 (mL)
